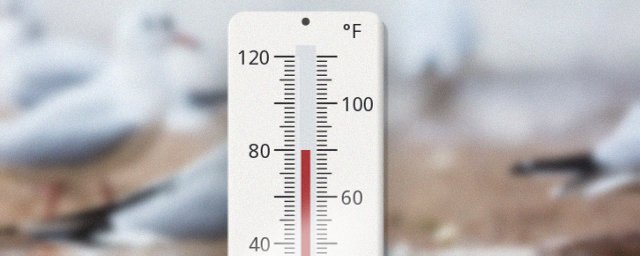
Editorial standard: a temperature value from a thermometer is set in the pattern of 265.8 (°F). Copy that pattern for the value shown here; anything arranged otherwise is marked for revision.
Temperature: 80 (°F)
